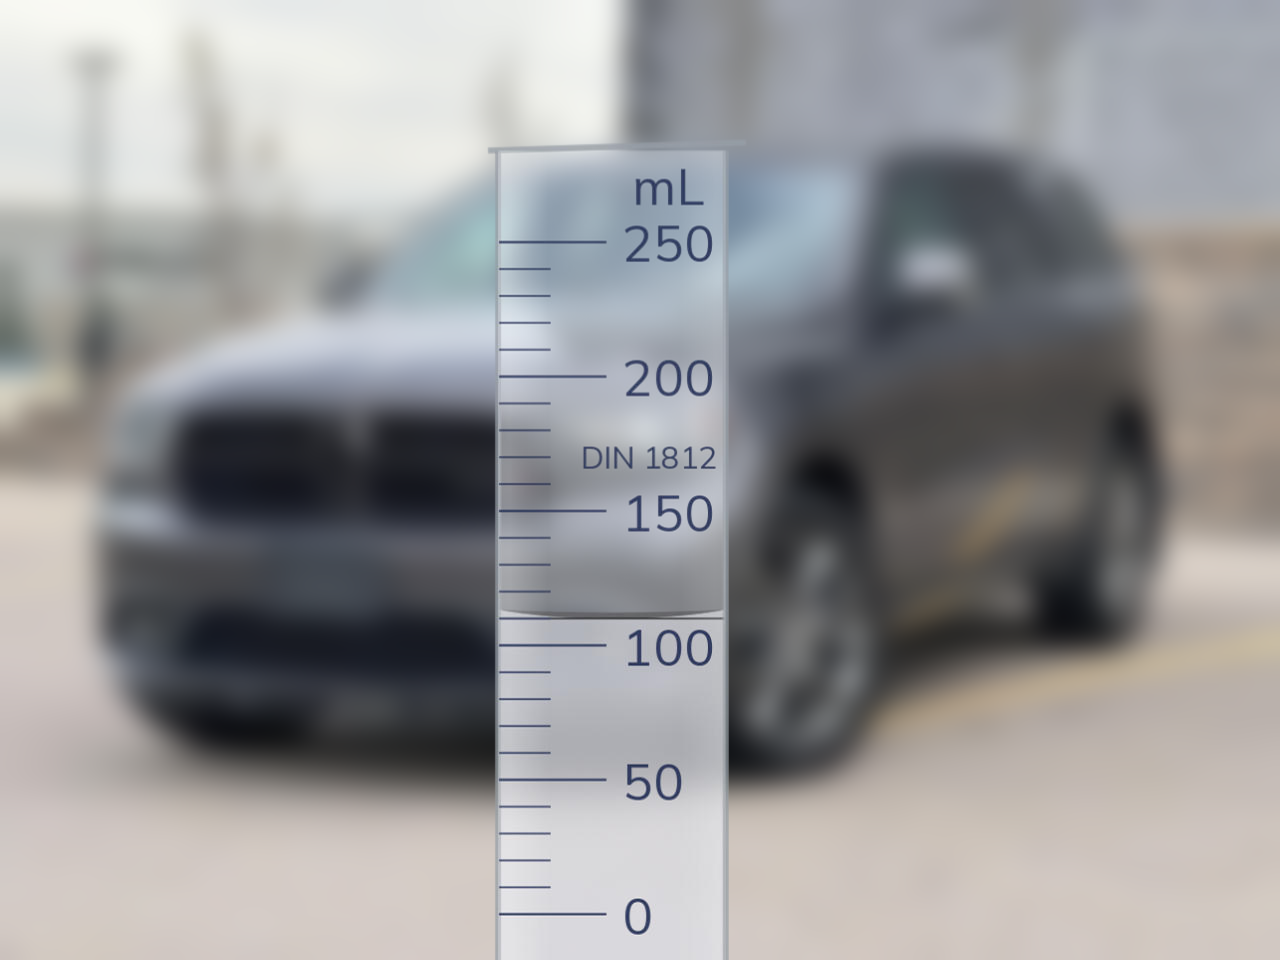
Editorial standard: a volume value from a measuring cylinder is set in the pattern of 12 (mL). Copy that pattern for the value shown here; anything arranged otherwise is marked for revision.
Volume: 110 (mL)
